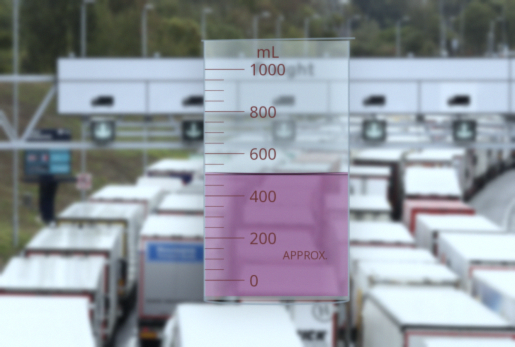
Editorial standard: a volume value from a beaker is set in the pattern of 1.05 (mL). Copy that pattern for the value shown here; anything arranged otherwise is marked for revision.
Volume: 500 (mL)
